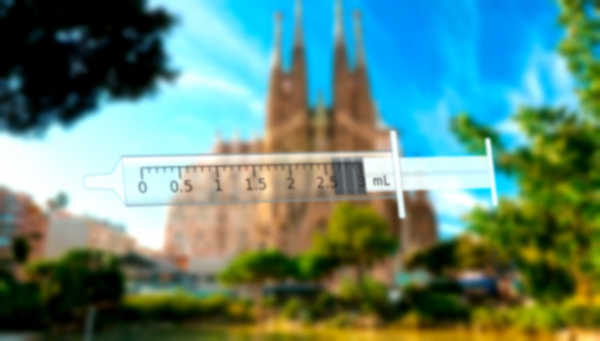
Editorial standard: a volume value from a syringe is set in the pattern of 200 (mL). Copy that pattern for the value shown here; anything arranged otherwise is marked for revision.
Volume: 2.6 (mL)
